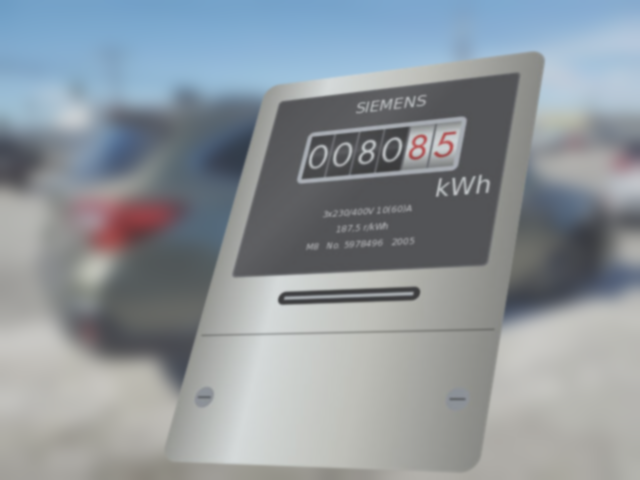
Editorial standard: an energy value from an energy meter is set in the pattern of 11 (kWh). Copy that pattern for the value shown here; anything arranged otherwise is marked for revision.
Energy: 80.85 (kWh)
